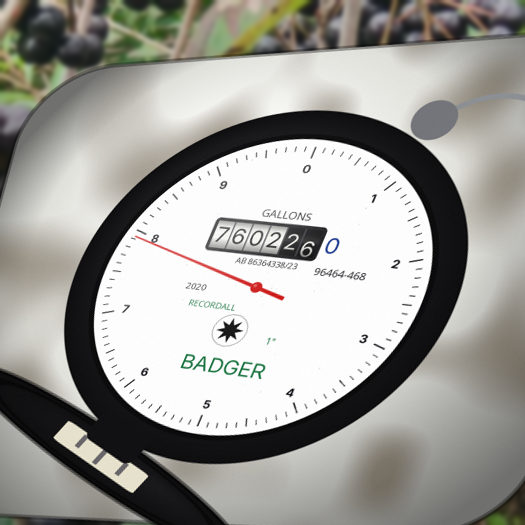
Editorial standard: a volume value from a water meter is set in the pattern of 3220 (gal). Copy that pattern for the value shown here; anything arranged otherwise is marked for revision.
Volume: 7602257.9 (gal)
